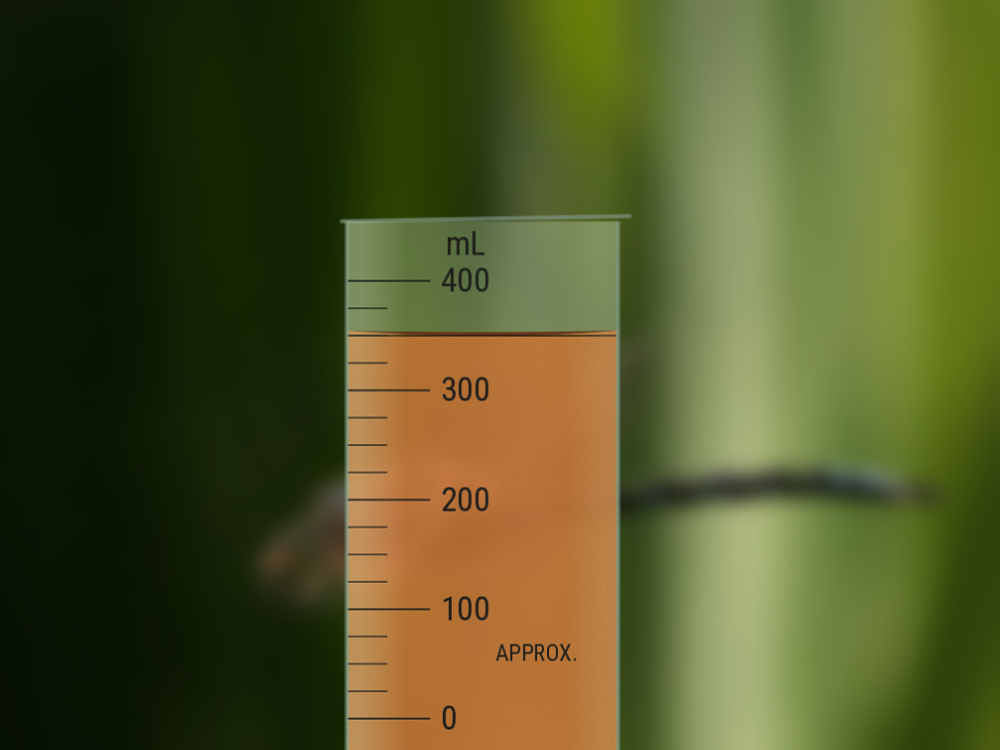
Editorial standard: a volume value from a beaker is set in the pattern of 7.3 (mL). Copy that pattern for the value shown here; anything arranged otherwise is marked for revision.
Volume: 350 (mL)
